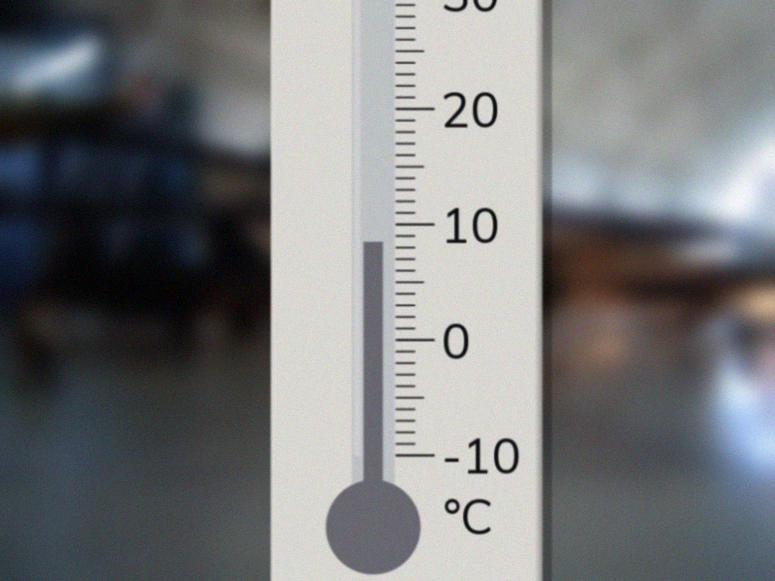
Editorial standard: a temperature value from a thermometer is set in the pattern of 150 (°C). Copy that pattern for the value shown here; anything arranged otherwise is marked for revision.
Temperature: 8.5 (°C)
